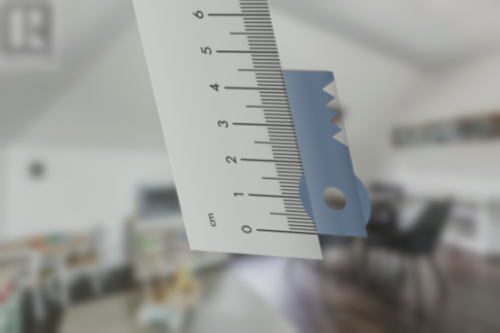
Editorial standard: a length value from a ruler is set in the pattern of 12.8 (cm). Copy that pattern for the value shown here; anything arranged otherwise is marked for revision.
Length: 4.5 (cm)
